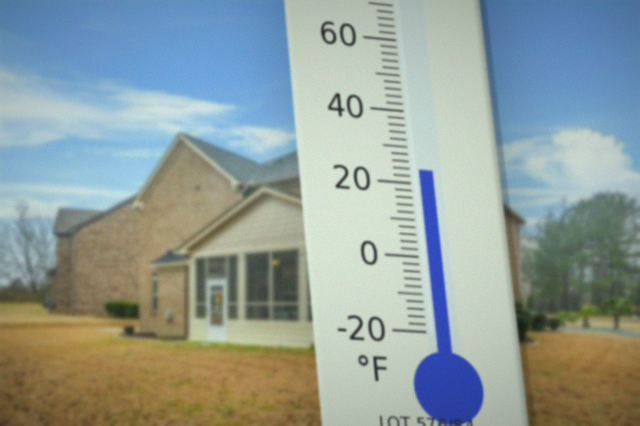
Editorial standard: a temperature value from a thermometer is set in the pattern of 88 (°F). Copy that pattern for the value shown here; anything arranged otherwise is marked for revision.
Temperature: 24 (°F)
